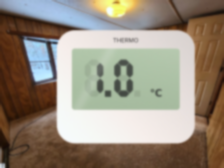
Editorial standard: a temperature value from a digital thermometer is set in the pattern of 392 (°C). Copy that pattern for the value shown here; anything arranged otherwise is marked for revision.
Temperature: 1.0 (°C)
